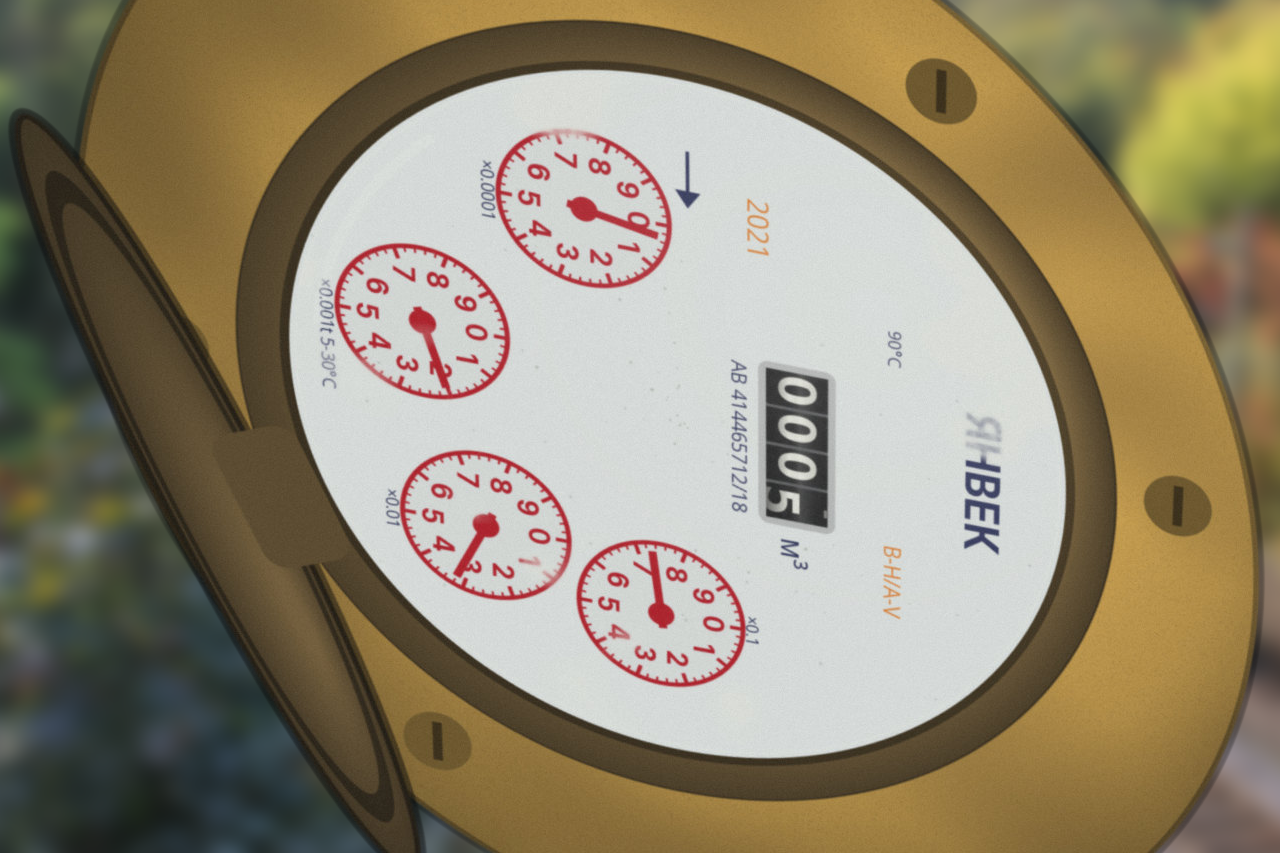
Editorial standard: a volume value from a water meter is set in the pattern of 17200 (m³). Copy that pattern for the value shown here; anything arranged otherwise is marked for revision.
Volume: 4.7320 (m³)
